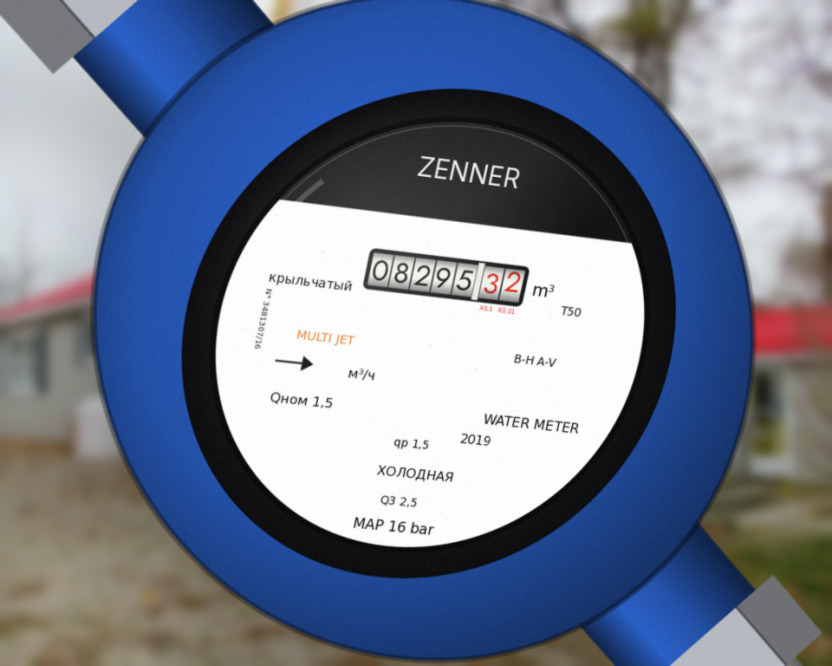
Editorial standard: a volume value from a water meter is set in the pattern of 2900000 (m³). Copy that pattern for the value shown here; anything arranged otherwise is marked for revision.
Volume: 8295.32 (m³)
